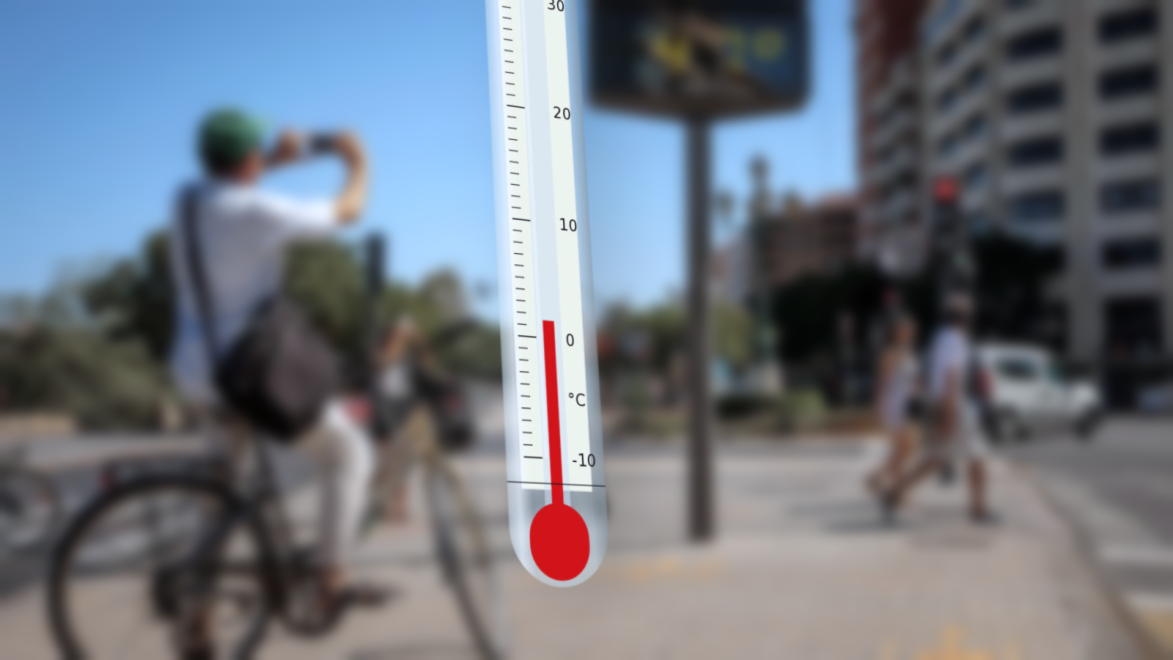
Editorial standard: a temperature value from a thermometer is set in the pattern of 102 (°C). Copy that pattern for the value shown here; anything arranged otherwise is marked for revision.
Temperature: 1.5 (°C)
